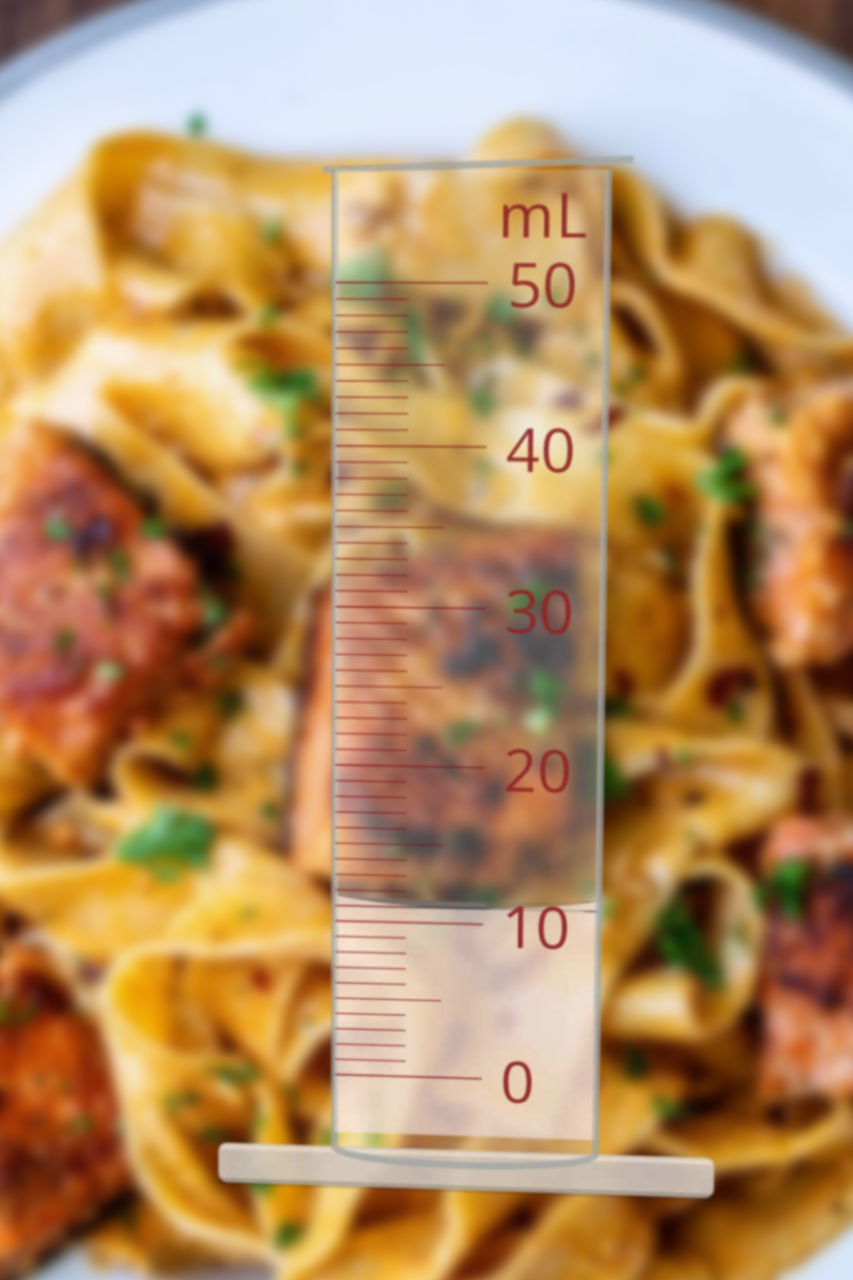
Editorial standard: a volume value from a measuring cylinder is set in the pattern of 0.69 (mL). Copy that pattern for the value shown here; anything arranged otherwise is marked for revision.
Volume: 11 (mL)
